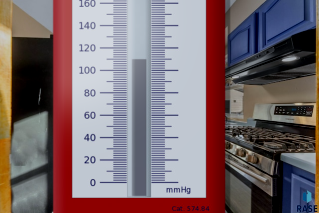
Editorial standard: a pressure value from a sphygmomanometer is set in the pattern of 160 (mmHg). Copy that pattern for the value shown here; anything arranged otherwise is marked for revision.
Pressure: 110 (mmHg)
